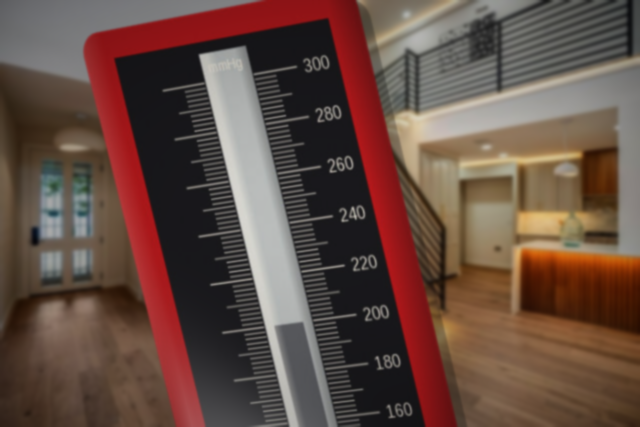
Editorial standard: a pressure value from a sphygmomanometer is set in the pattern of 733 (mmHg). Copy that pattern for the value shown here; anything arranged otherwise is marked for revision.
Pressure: 200 (mmHg)
